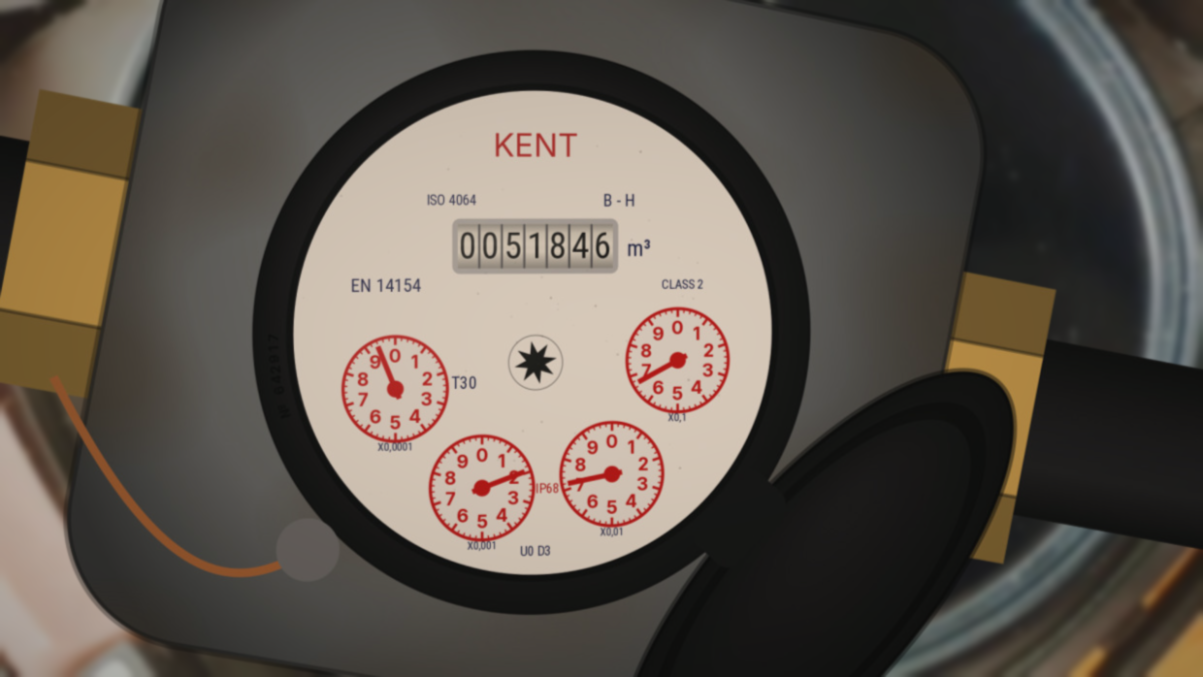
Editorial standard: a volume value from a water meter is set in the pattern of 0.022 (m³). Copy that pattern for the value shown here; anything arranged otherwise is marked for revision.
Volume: 51846.6719 (m³)
